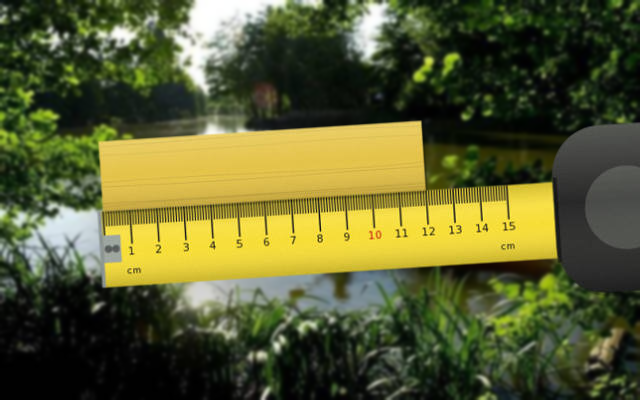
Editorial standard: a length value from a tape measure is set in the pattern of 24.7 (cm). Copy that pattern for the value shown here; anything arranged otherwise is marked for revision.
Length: 12 (cm)
